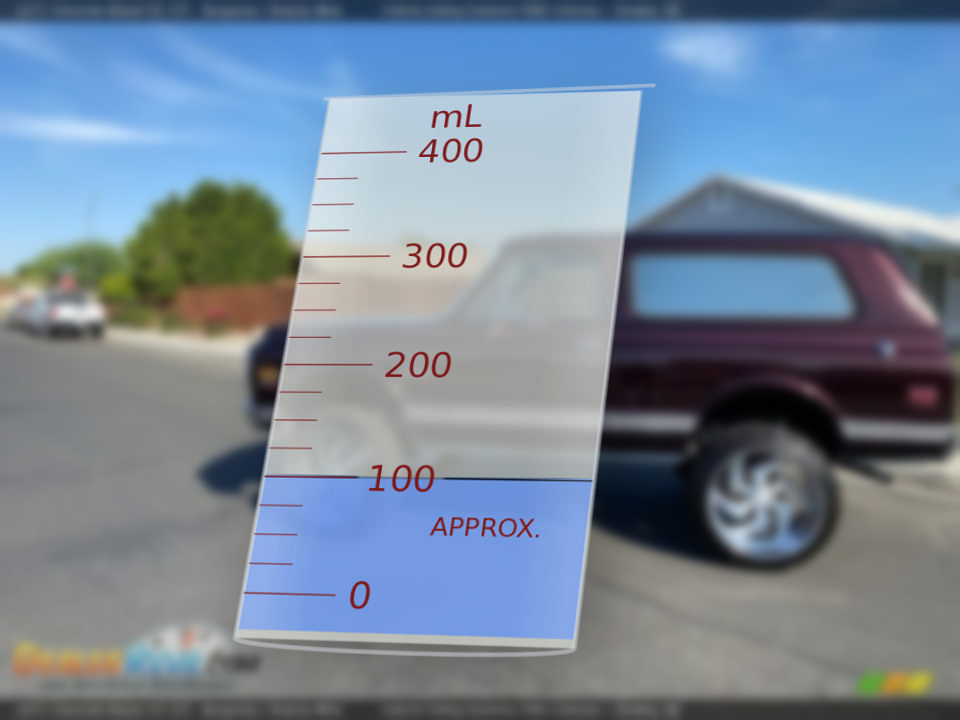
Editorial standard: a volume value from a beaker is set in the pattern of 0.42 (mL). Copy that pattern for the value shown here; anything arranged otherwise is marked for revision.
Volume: 100 (mL)
